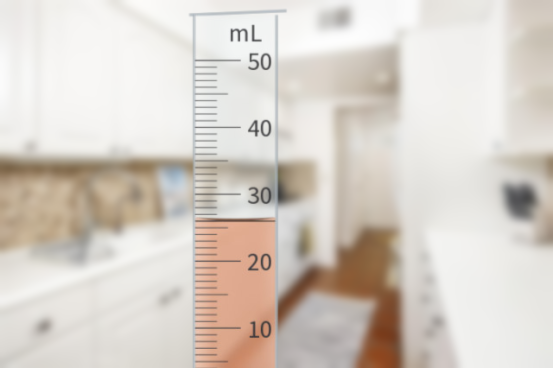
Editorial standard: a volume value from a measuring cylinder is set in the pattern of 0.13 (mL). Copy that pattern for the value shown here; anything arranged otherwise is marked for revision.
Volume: 26 (mL)
